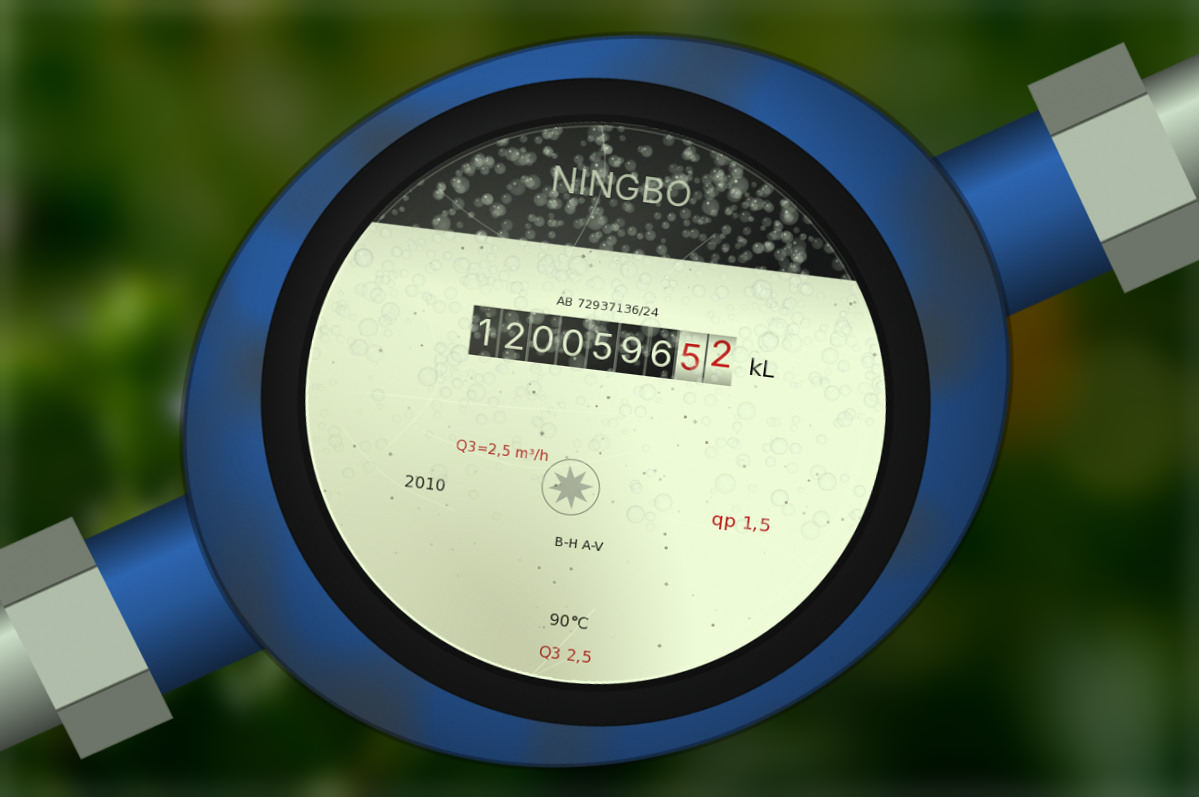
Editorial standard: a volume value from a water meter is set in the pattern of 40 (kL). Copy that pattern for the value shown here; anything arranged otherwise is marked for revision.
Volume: 1200596.52 (kL)
